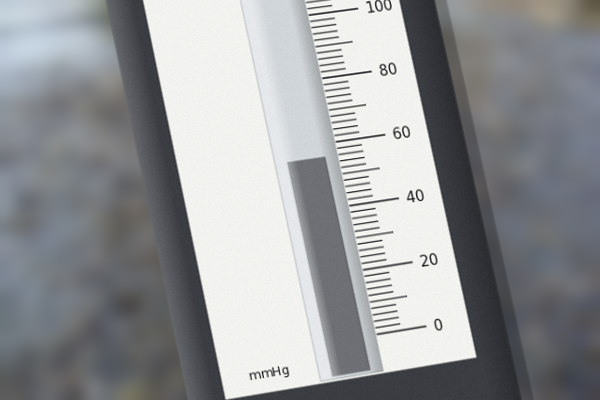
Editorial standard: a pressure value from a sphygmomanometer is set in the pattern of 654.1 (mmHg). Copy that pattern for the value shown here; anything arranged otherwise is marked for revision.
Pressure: 56 (mmHg)
